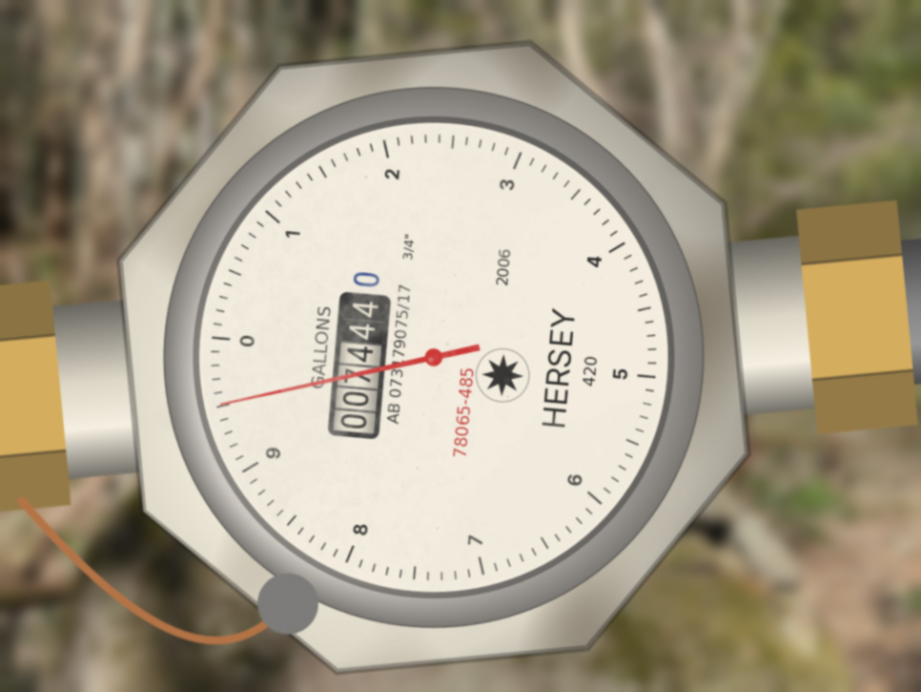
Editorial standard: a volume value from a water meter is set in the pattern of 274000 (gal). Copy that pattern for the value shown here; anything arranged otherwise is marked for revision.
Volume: 74439.5 (gal)
